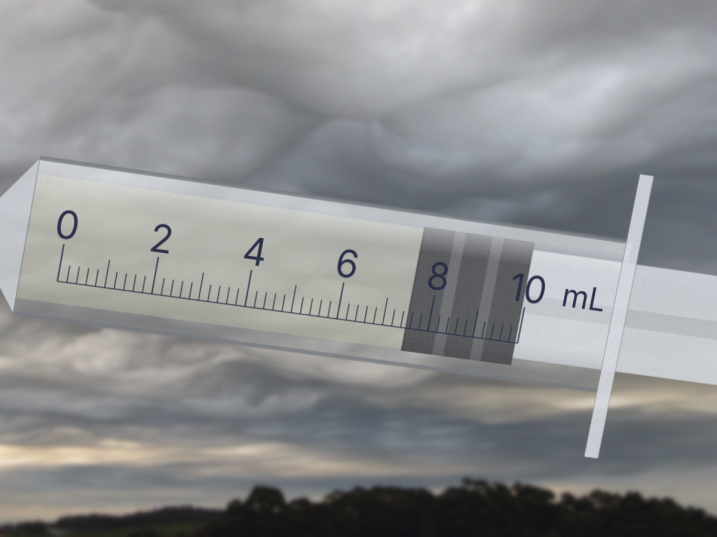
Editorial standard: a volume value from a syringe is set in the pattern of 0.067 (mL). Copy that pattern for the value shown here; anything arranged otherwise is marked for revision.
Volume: 7.5 (mL)
